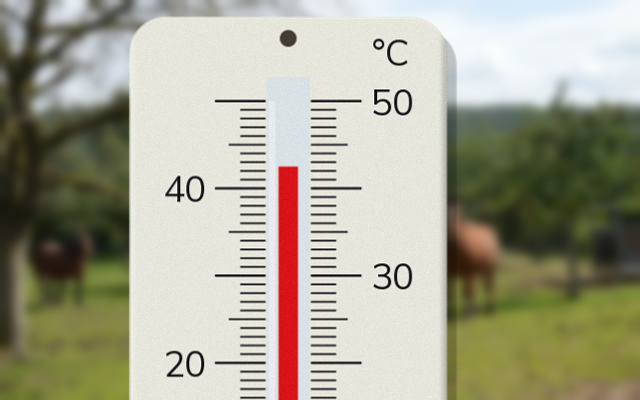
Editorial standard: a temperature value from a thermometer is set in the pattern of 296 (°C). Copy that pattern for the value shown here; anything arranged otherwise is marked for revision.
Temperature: 42.5 (°C)
